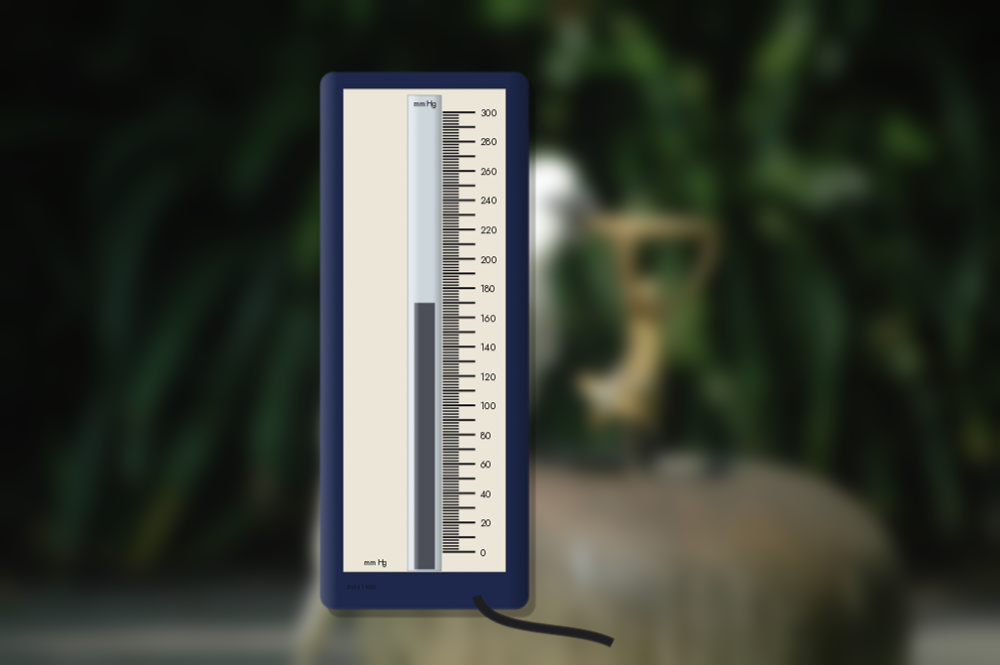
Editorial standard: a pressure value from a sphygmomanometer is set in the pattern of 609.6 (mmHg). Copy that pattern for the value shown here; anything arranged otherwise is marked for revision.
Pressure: 170 (mmHg)
